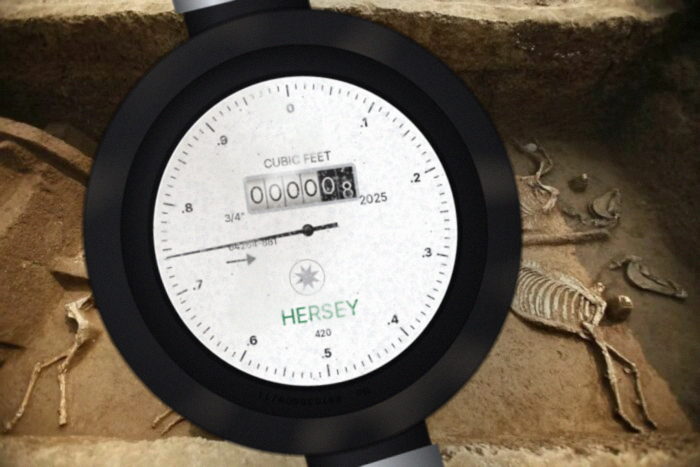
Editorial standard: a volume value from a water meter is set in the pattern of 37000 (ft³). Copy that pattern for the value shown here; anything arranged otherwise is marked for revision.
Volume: 7.74 (ft³)
